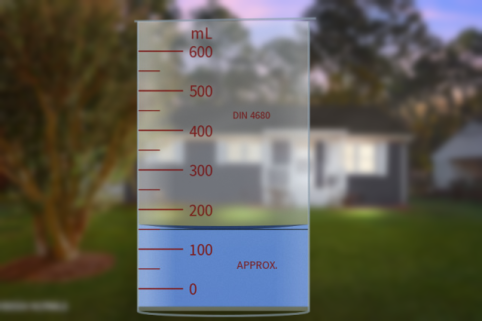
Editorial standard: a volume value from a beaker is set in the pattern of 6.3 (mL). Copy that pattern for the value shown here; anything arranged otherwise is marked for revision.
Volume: 150 (mL)
